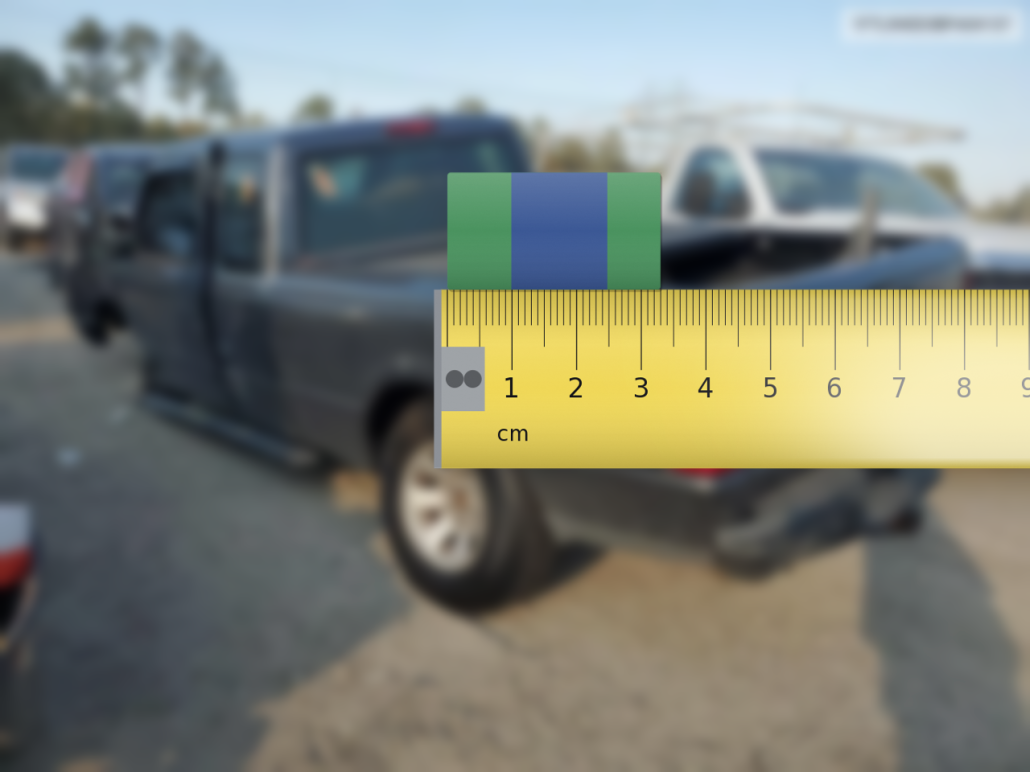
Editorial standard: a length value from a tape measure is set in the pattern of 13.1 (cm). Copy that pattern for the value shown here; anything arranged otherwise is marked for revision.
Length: 3.3 (cm)
